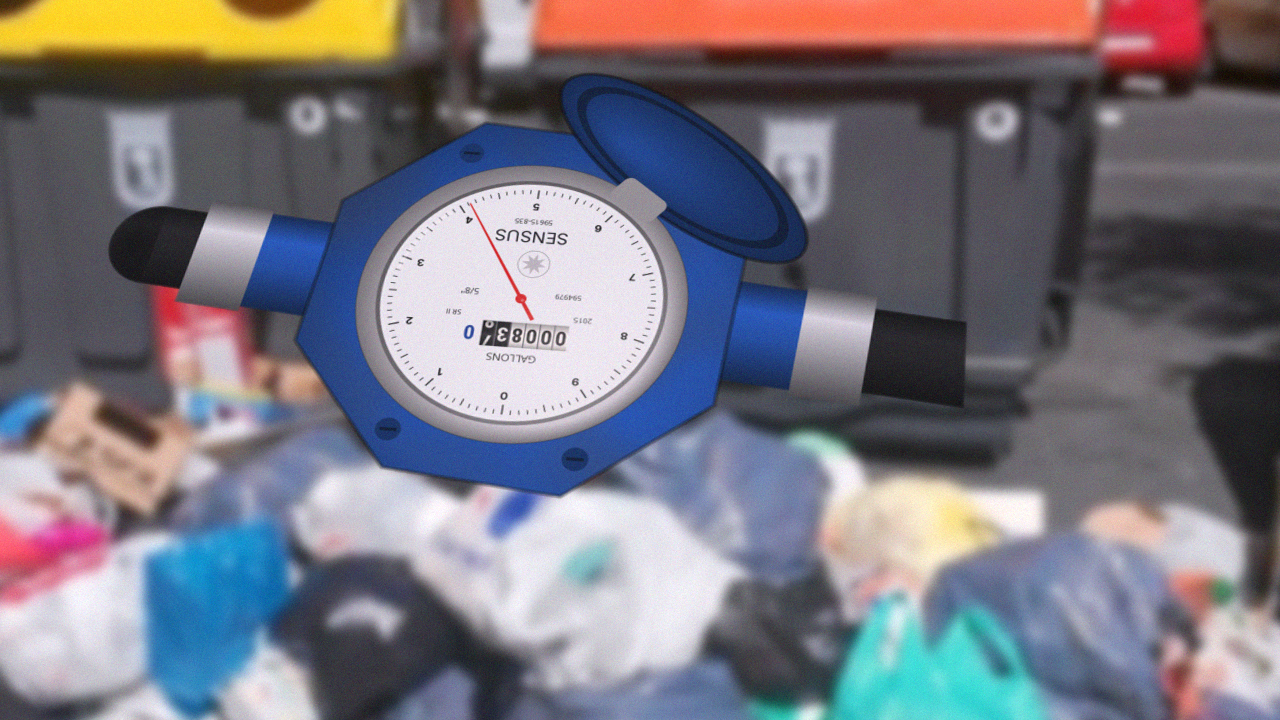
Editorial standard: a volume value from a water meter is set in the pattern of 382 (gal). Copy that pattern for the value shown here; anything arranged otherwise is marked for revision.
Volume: 8374.1 (gal)
